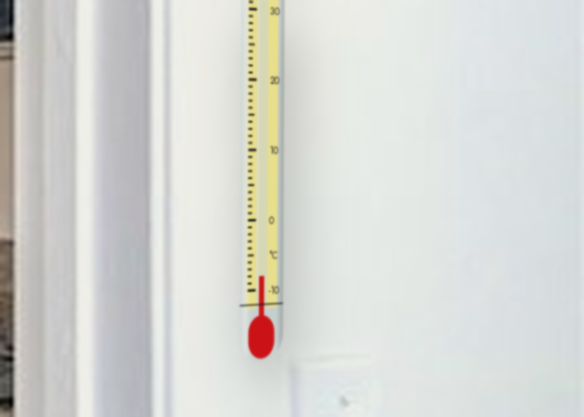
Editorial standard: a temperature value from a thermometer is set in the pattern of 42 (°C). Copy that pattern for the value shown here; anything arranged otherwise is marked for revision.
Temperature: -8 (°C)
